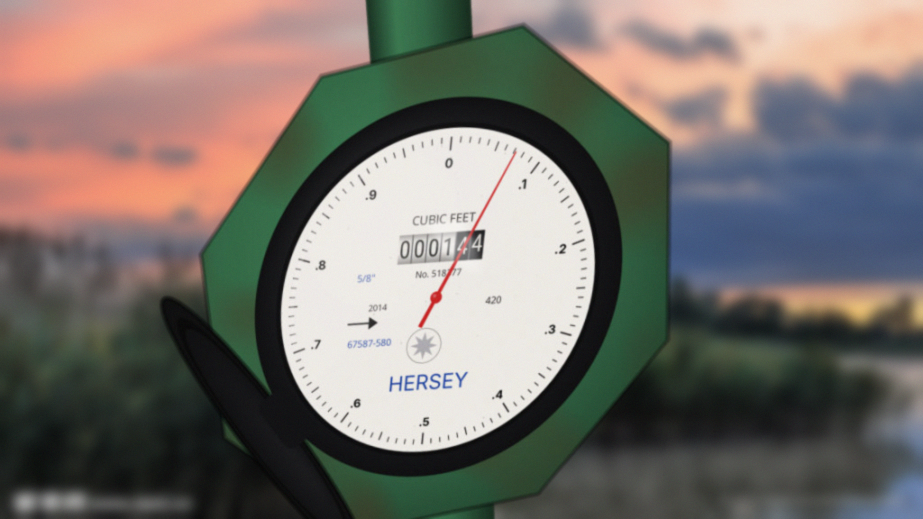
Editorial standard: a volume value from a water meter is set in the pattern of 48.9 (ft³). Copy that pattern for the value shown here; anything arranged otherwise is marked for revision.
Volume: 144.07 (ft³)
